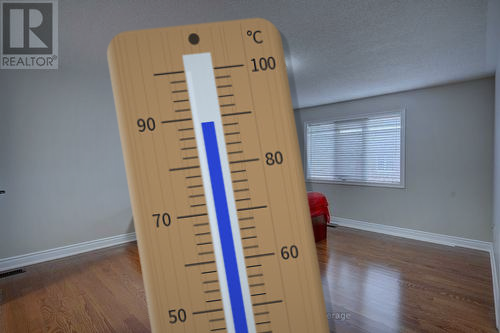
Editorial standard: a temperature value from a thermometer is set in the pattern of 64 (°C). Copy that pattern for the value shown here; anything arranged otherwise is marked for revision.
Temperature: 89 (°C)
